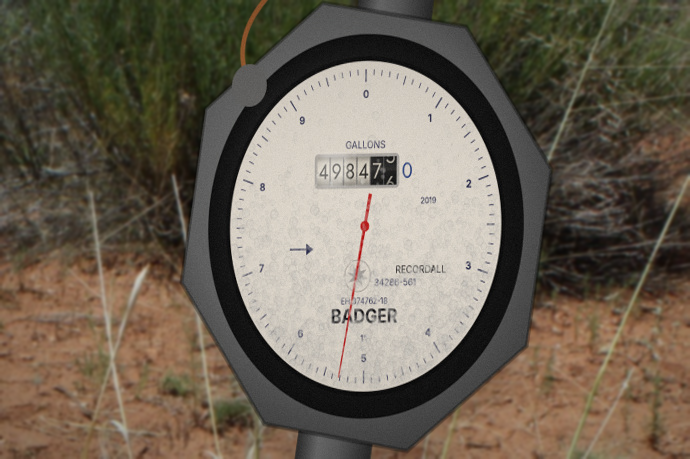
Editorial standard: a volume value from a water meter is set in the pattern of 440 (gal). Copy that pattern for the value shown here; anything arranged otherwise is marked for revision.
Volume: 4984755.3 (gal)
